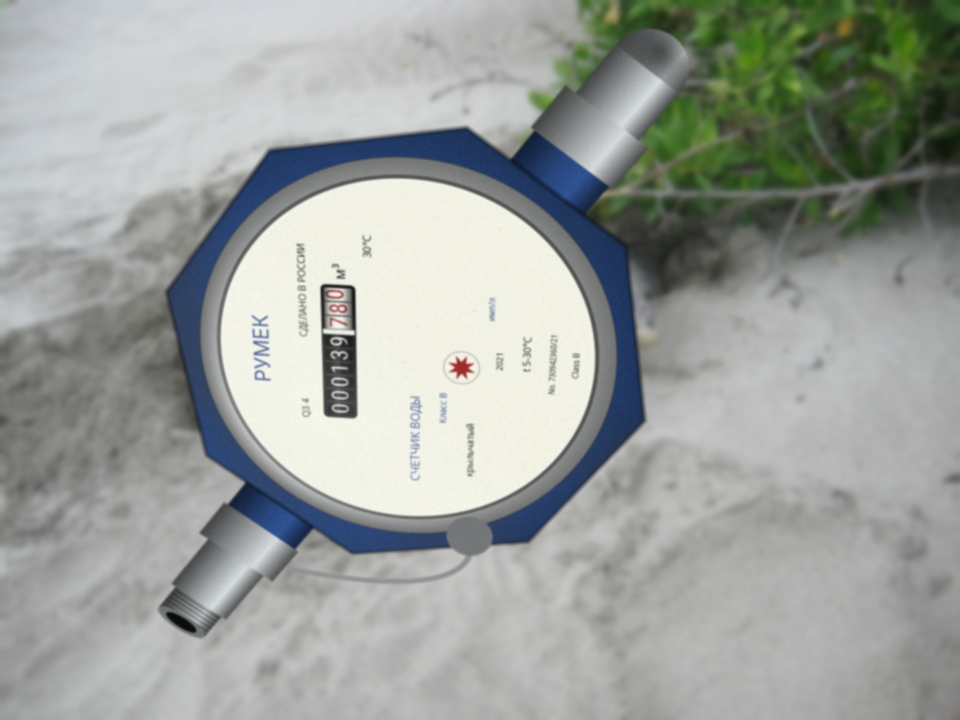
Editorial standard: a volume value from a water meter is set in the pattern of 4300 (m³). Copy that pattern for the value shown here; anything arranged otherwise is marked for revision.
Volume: 139.780 (m³)
